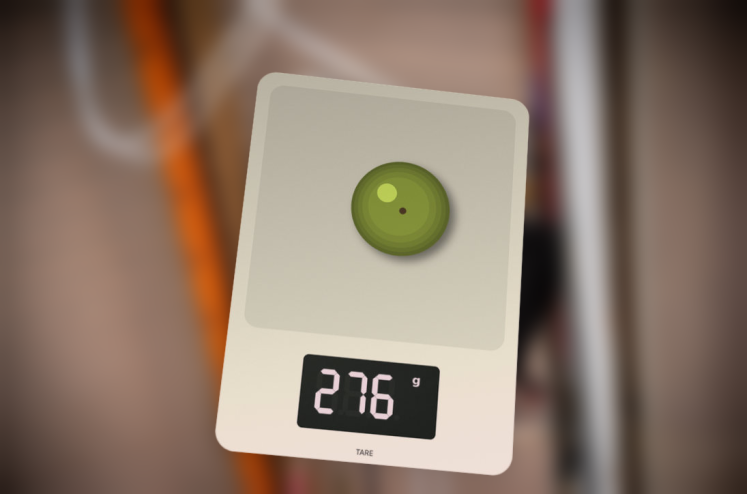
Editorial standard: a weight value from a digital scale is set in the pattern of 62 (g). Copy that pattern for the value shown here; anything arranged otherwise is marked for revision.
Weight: 276 (g)
